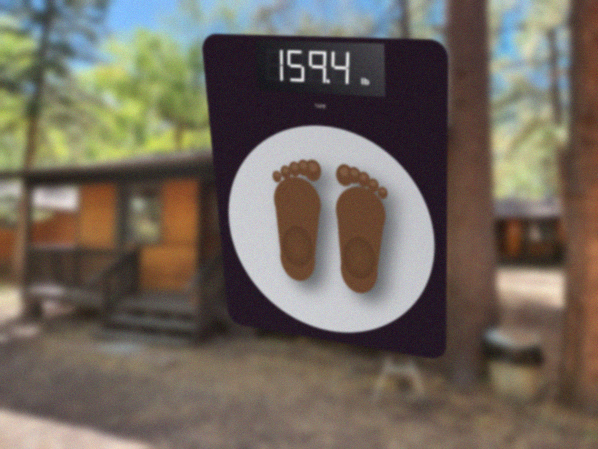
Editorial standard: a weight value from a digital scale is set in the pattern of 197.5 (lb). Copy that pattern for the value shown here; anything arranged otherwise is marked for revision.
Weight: 159.4 (lb)
